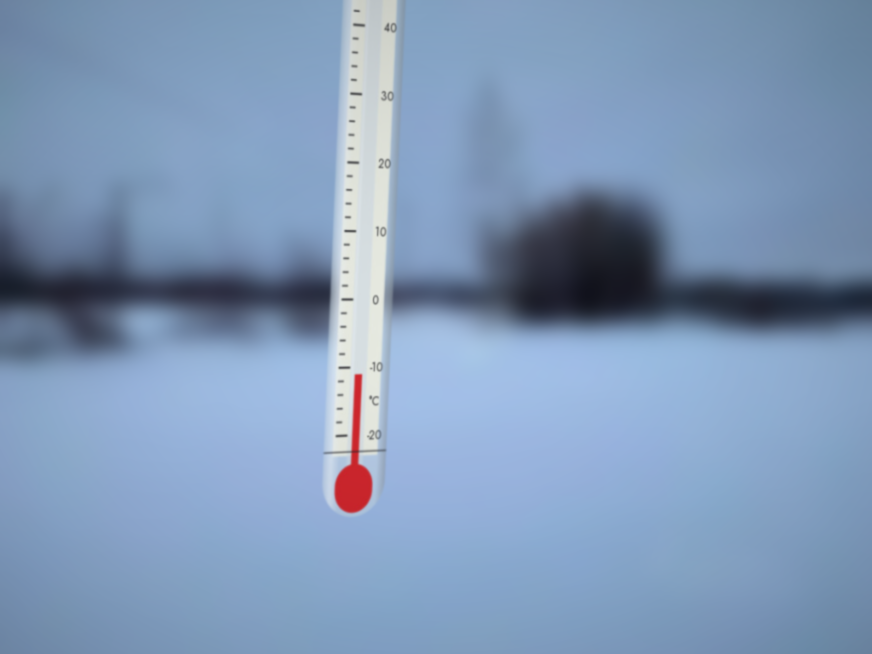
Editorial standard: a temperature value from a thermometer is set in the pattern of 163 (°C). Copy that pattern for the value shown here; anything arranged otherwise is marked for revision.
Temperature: -11 (°C)
